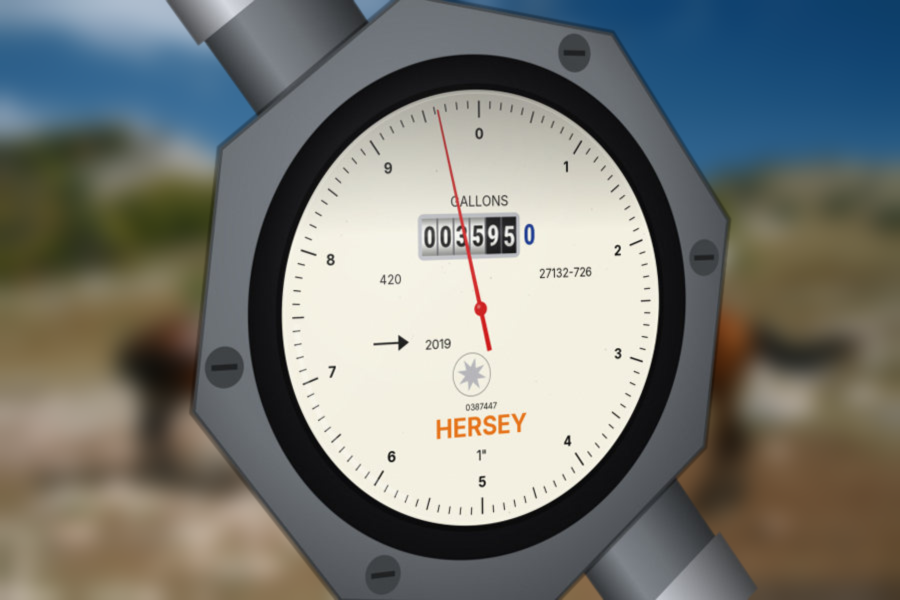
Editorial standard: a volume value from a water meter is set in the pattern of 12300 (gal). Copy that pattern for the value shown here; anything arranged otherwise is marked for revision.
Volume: 35949.6 (gal)
